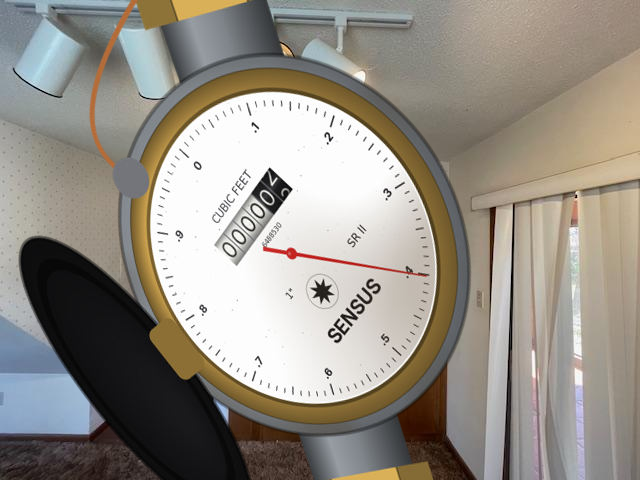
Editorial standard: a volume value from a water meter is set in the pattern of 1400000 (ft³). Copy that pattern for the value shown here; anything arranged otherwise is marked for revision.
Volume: 2.40 (ft³)
